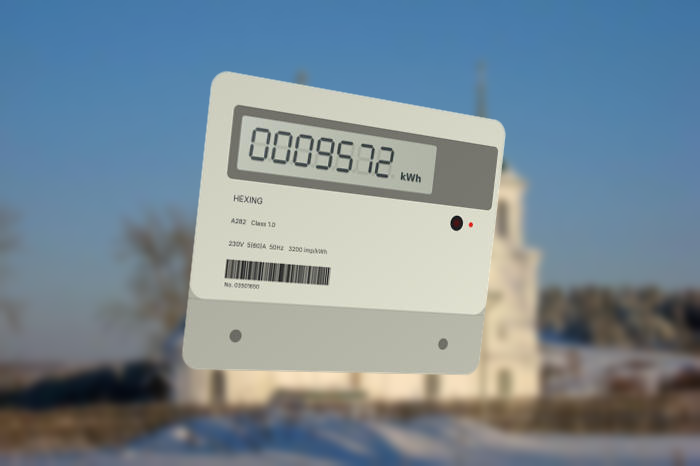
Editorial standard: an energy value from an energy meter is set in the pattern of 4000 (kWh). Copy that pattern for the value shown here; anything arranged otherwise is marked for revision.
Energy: 9572 (kWh)
